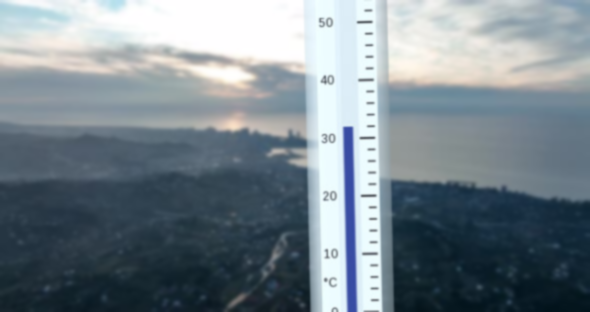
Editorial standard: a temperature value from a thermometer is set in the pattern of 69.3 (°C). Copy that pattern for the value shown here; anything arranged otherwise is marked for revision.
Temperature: 32 (°C)
